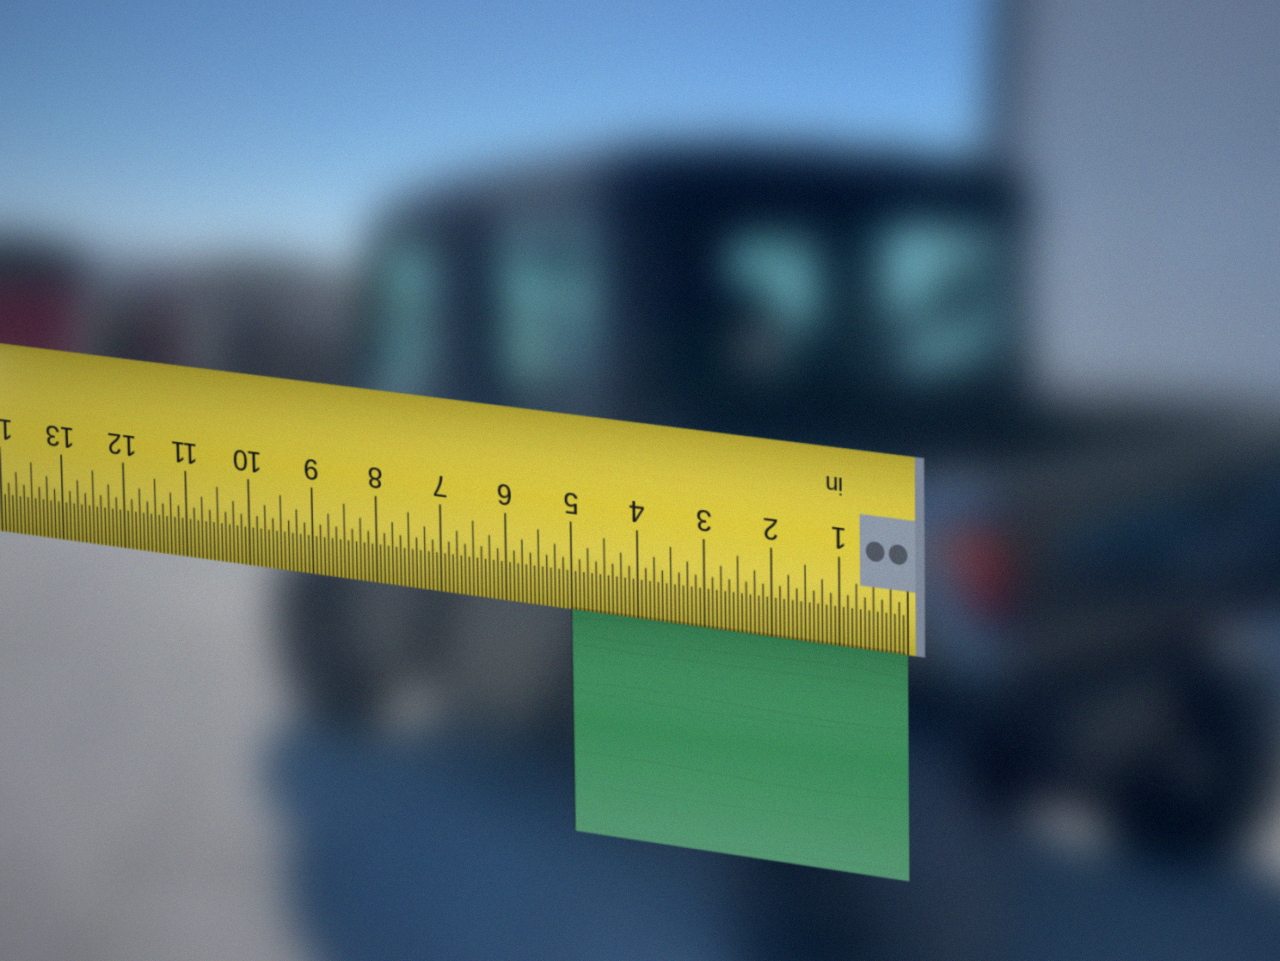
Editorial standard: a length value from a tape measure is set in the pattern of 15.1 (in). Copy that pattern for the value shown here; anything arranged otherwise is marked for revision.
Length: 5 (in)
